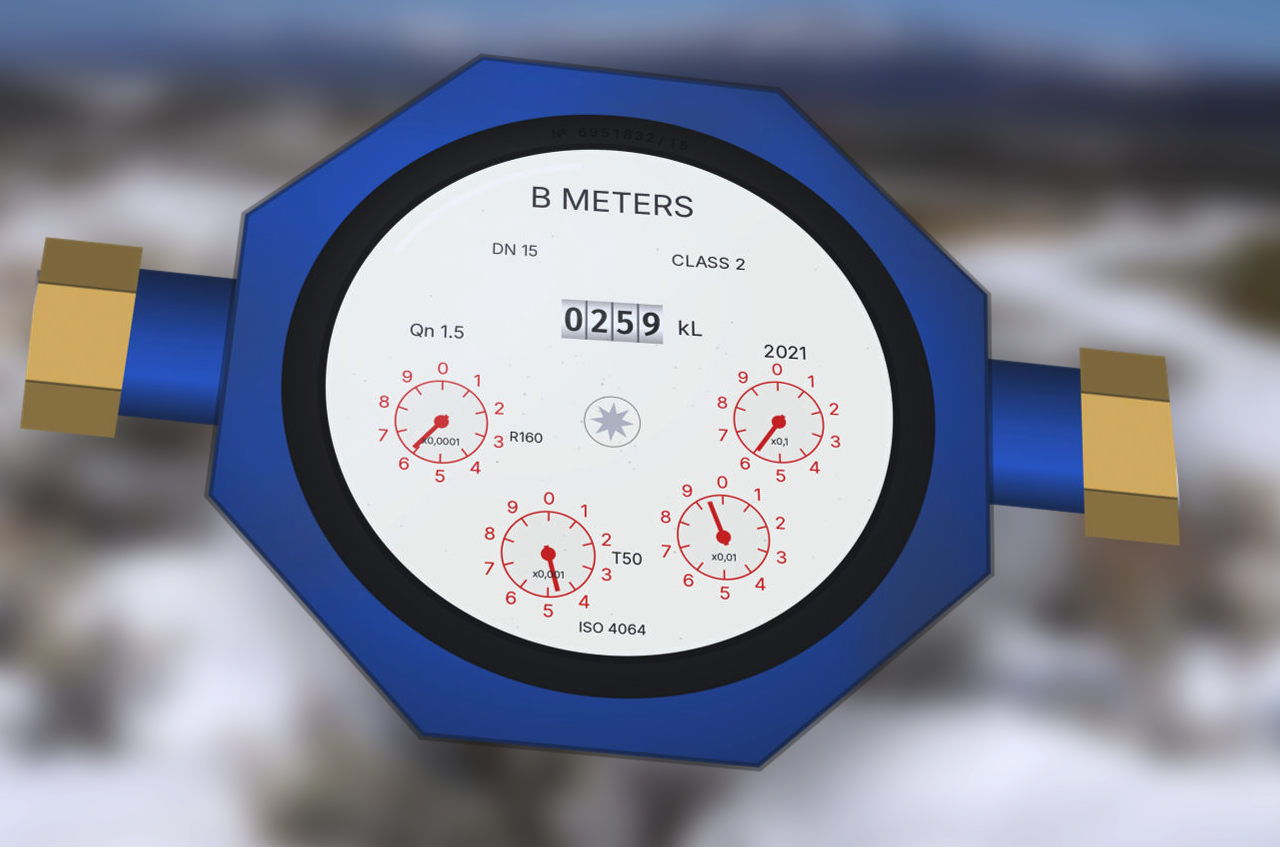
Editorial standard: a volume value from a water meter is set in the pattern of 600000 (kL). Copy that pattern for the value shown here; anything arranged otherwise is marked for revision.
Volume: 259.5946 (kL)
